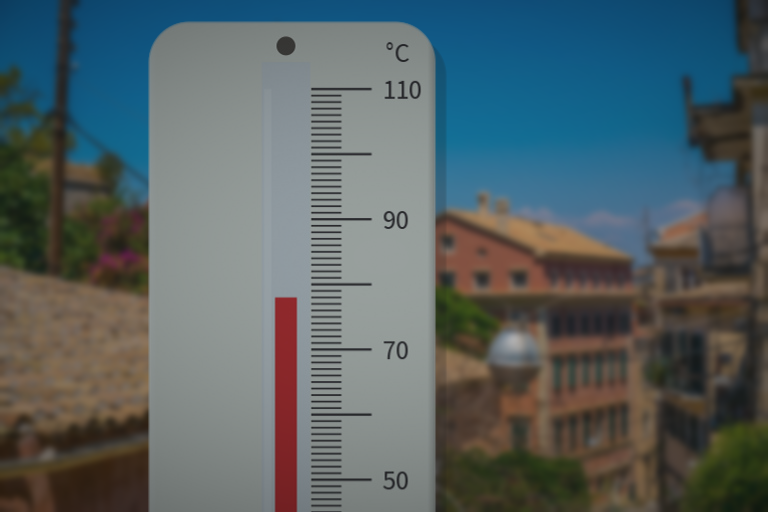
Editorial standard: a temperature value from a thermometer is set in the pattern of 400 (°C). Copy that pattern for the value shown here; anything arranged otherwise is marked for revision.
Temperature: 78 (°C)
